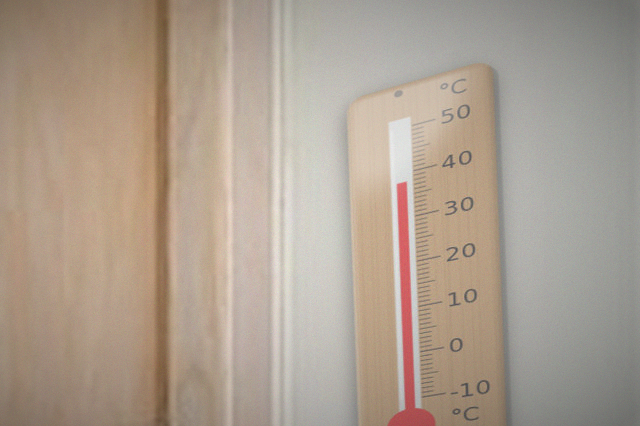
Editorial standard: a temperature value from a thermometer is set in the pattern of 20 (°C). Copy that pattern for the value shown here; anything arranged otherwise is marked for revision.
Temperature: 38 (°C)
